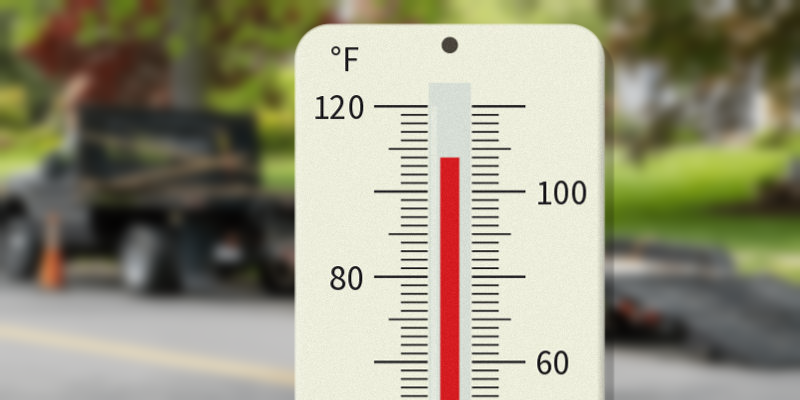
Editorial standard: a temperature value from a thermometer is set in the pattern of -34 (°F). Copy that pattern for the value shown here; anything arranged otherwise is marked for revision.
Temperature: 108 (°F)
